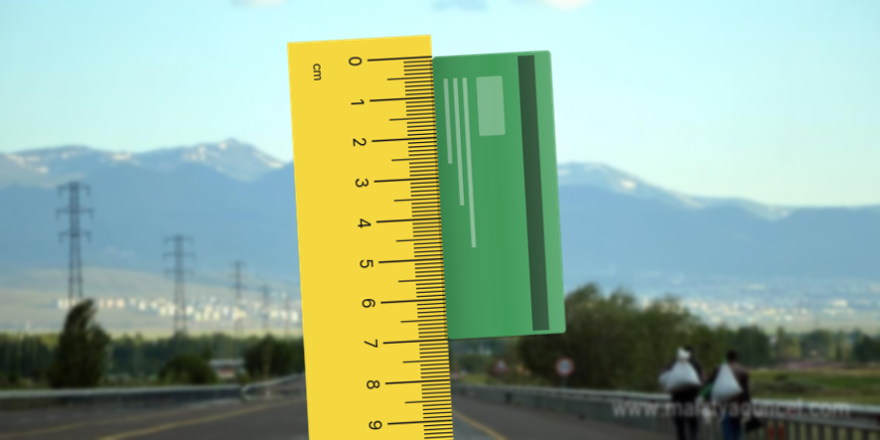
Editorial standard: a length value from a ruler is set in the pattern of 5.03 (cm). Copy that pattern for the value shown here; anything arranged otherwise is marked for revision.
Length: 7 (cm)
